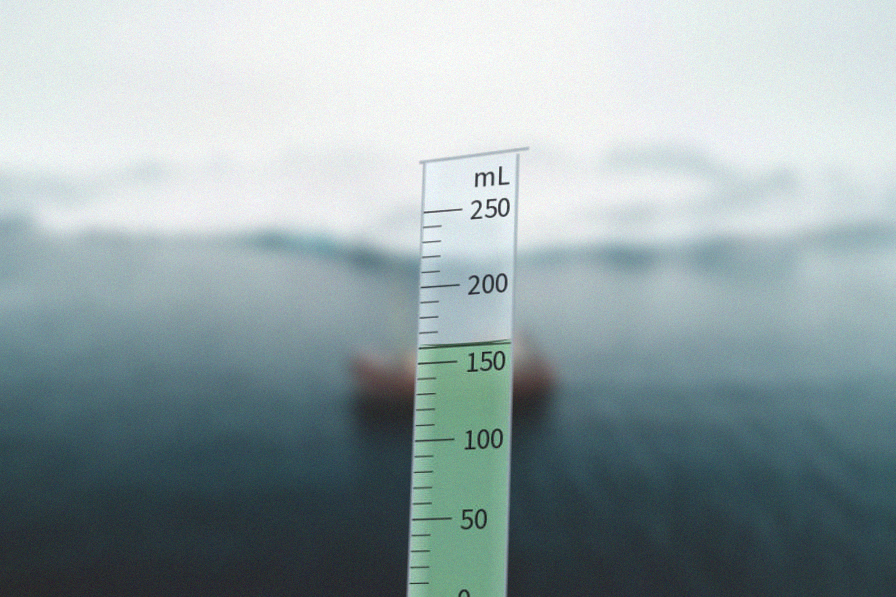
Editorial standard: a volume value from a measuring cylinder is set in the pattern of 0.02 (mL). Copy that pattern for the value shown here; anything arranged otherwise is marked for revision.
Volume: 160 (mL)
